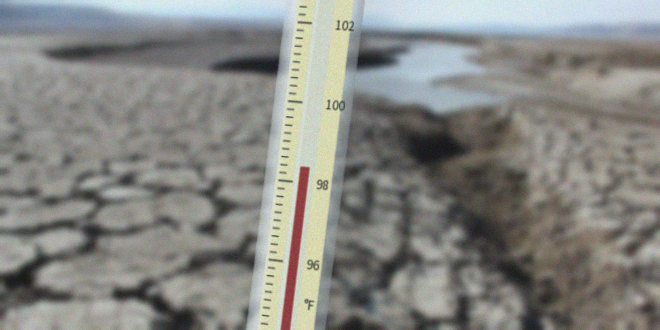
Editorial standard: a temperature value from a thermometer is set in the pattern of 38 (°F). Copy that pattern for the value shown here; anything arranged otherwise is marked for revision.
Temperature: 98.4 (°F)
